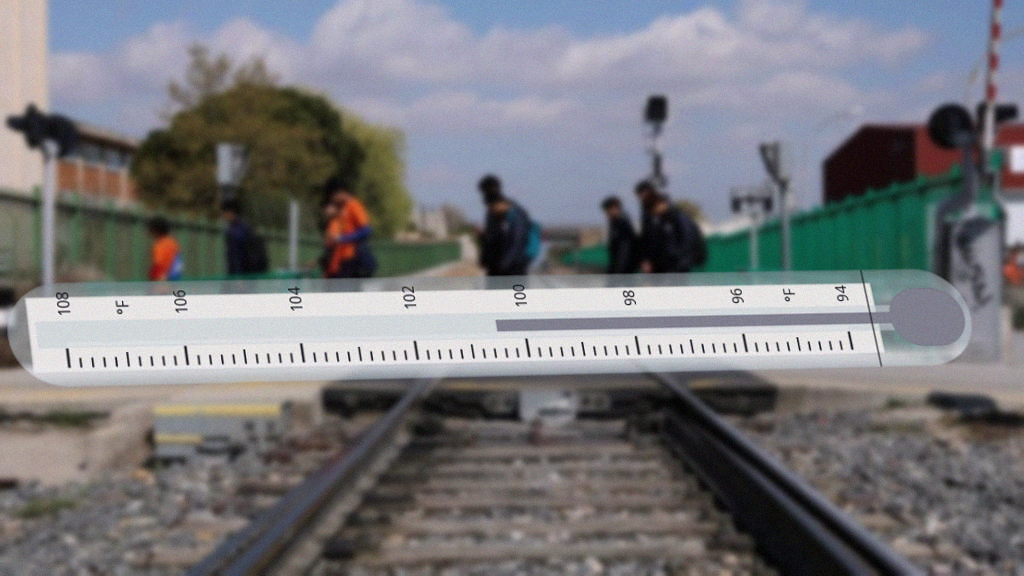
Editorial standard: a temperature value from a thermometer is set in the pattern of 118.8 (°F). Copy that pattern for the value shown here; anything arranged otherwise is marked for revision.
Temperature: 100.5 (°F)
